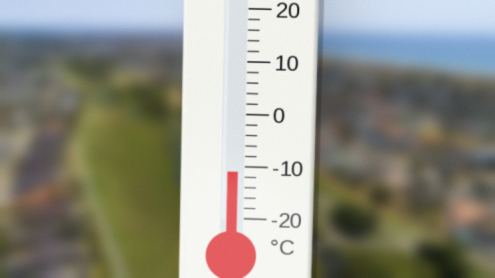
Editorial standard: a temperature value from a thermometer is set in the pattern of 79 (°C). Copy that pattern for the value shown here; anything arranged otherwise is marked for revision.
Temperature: -11 (°C)
